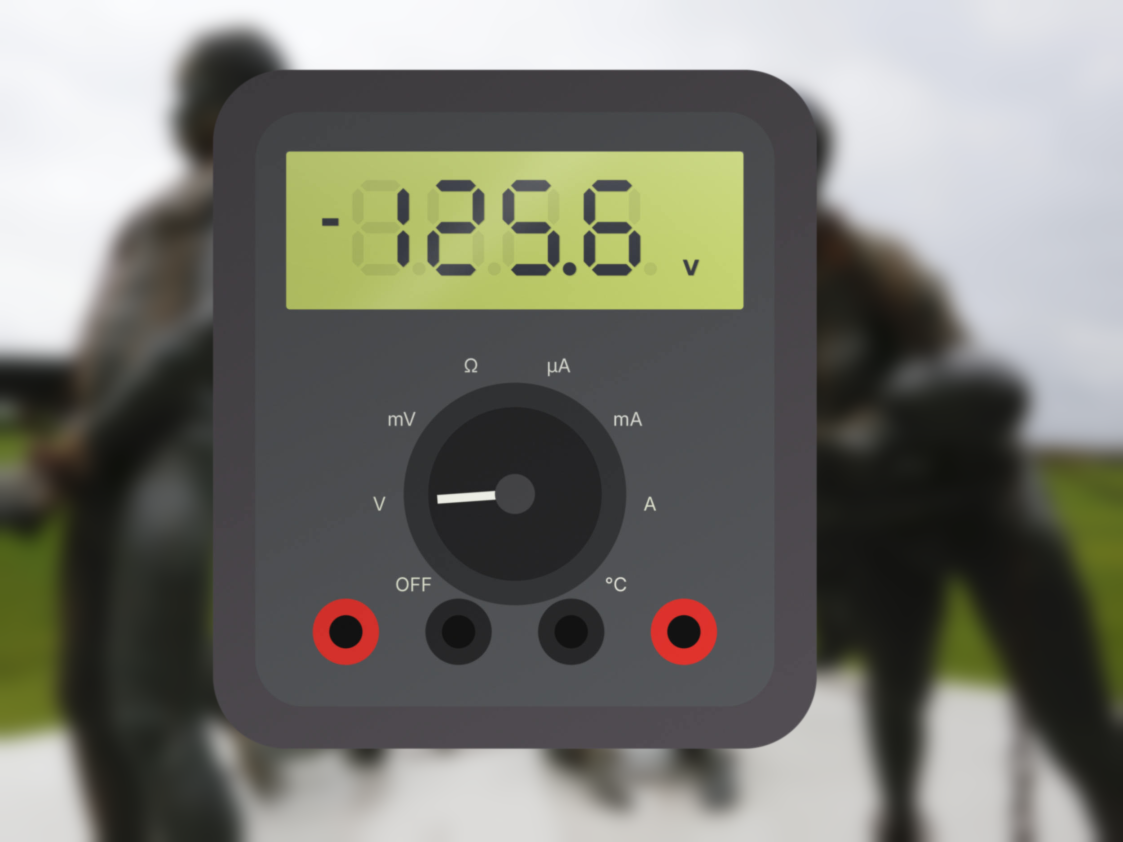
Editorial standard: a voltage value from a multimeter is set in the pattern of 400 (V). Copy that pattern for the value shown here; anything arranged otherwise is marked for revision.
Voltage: -125.6 (V)
